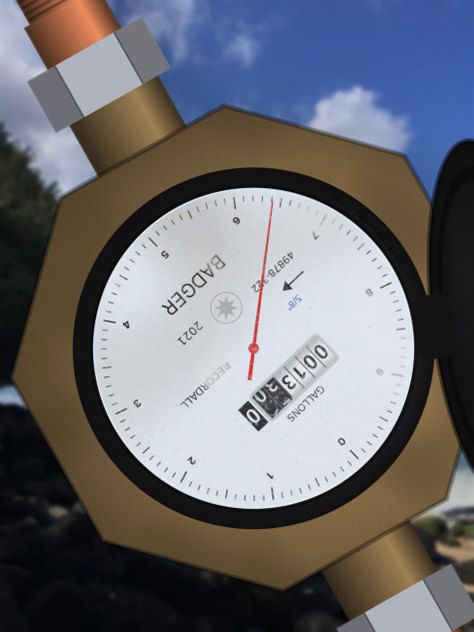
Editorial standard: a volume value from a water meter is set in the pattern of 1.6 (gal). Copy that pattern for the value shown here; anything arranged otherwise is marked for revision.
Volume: 13296.4 (gal)
